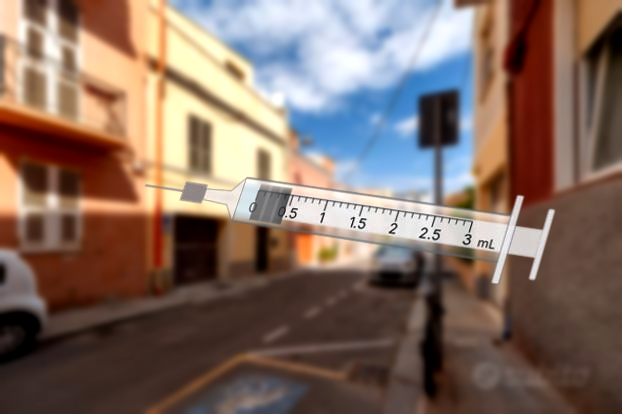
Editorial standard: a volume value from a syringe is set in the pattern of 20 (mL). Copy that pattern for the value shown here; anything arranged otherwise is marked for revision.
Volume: 0 (mL)
